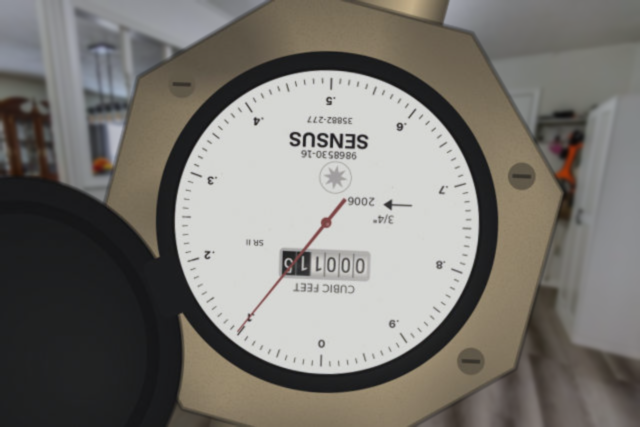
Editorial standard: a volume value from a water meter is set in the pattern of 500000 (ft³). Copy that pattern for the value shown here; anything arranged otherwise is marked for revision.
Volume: 115.10 (ft³)
